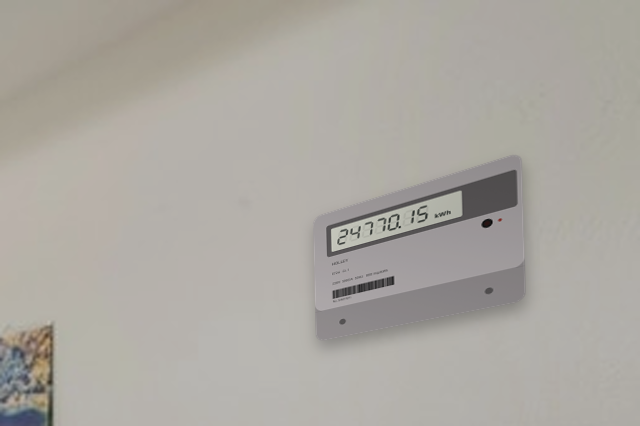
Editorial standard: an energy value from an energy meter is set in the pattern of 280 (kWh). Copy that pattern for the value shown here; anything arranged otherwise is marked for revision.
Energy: 24770.15 (kWh)
